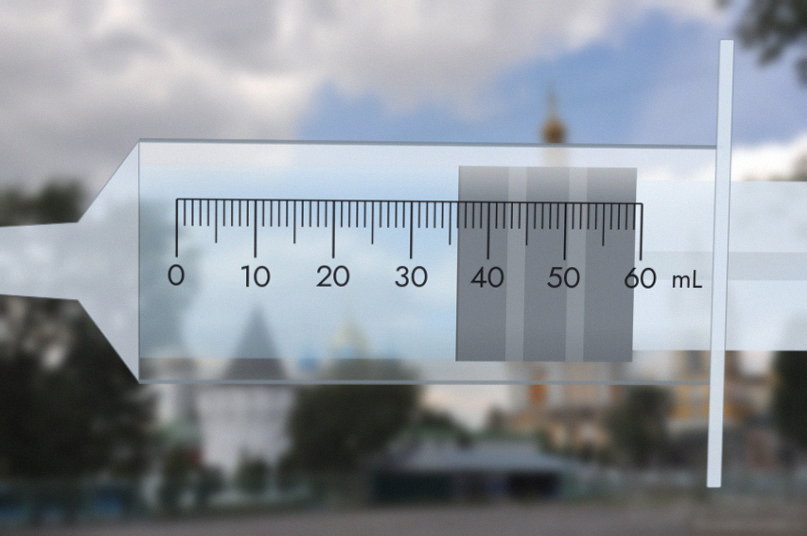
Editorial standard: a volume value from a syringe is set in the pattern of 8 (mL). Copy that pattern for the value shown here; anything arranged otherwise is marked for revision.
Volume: 36 (mL)
